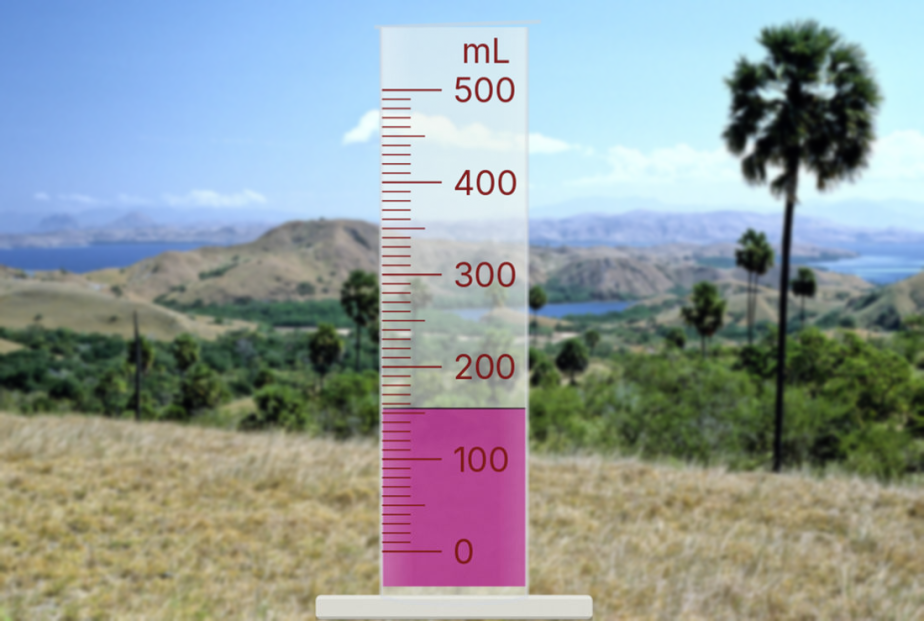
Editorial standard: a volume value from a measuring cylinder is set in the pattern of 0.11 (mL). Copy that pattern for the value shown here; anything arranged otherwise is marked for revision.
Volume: 155 (mL)
